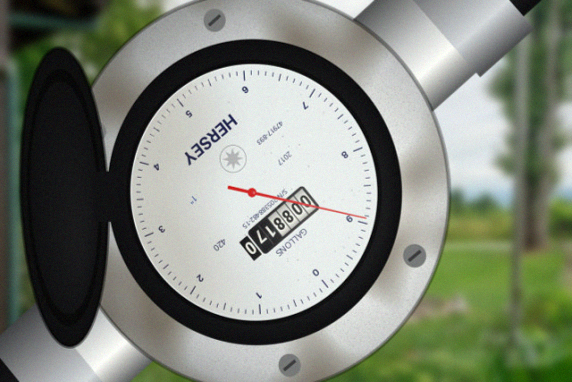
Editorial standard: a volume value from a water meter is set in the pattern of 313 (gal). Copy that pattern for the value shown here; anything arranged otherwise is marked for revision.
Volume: 88168.9 (gal)
